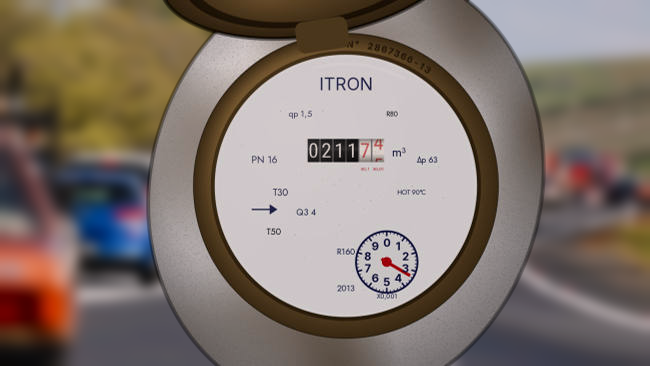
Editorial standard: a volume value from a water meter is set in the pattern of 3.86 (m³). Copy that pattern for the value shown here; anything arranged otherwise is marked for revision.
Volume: 211.743 (m³)
